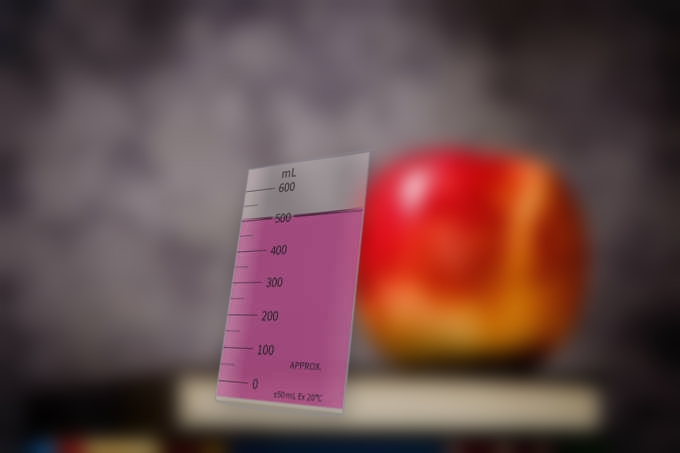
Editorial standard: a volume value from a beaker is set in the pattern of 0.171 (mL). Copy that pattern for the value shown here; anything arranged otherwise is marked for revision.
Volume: 500 (mL)
